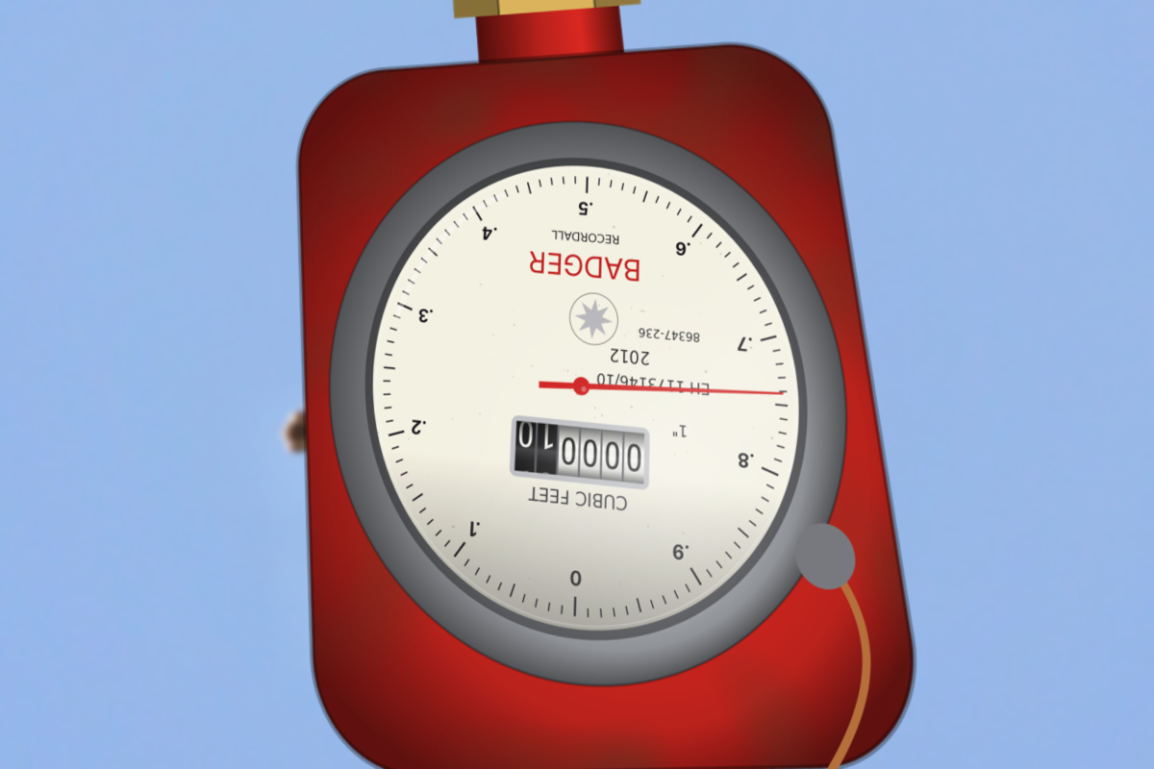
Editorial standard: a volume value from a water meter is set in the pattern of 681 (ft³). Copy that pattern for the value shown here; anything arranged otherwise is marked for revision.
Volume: 9.74 (ft³)
